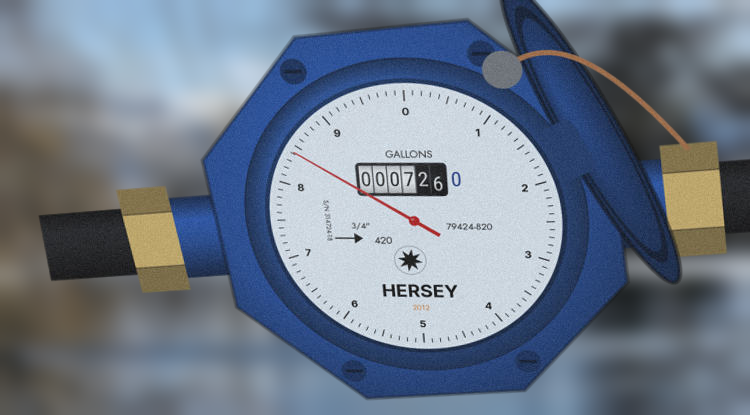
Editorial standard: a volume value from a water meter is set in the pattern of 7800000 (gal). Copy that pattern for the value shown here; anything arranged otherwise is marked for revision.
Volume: 7258.4 (gal)
